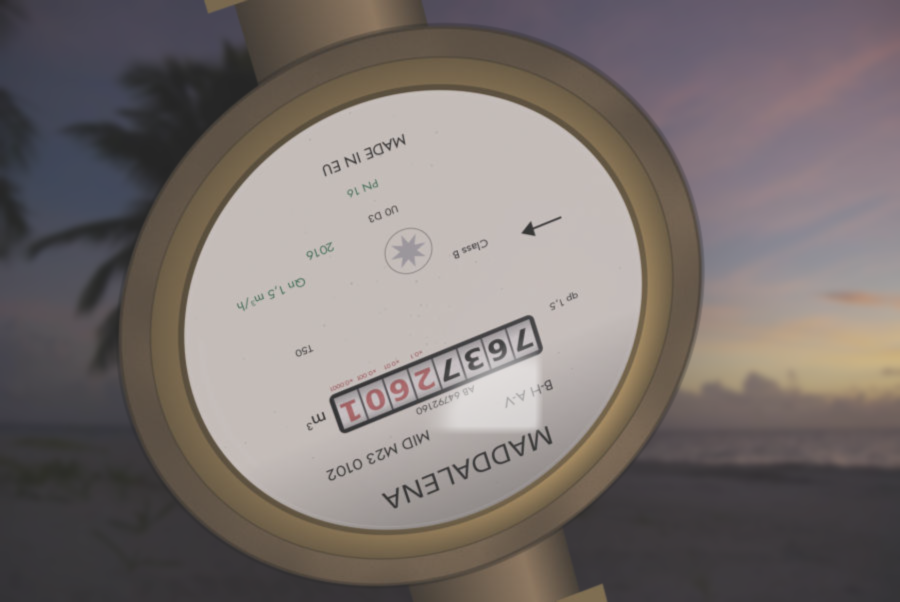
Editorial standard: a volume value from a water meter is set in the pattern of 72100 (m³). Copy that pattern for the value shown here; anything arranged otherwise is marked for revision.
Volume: 7637.2601 (m³)
